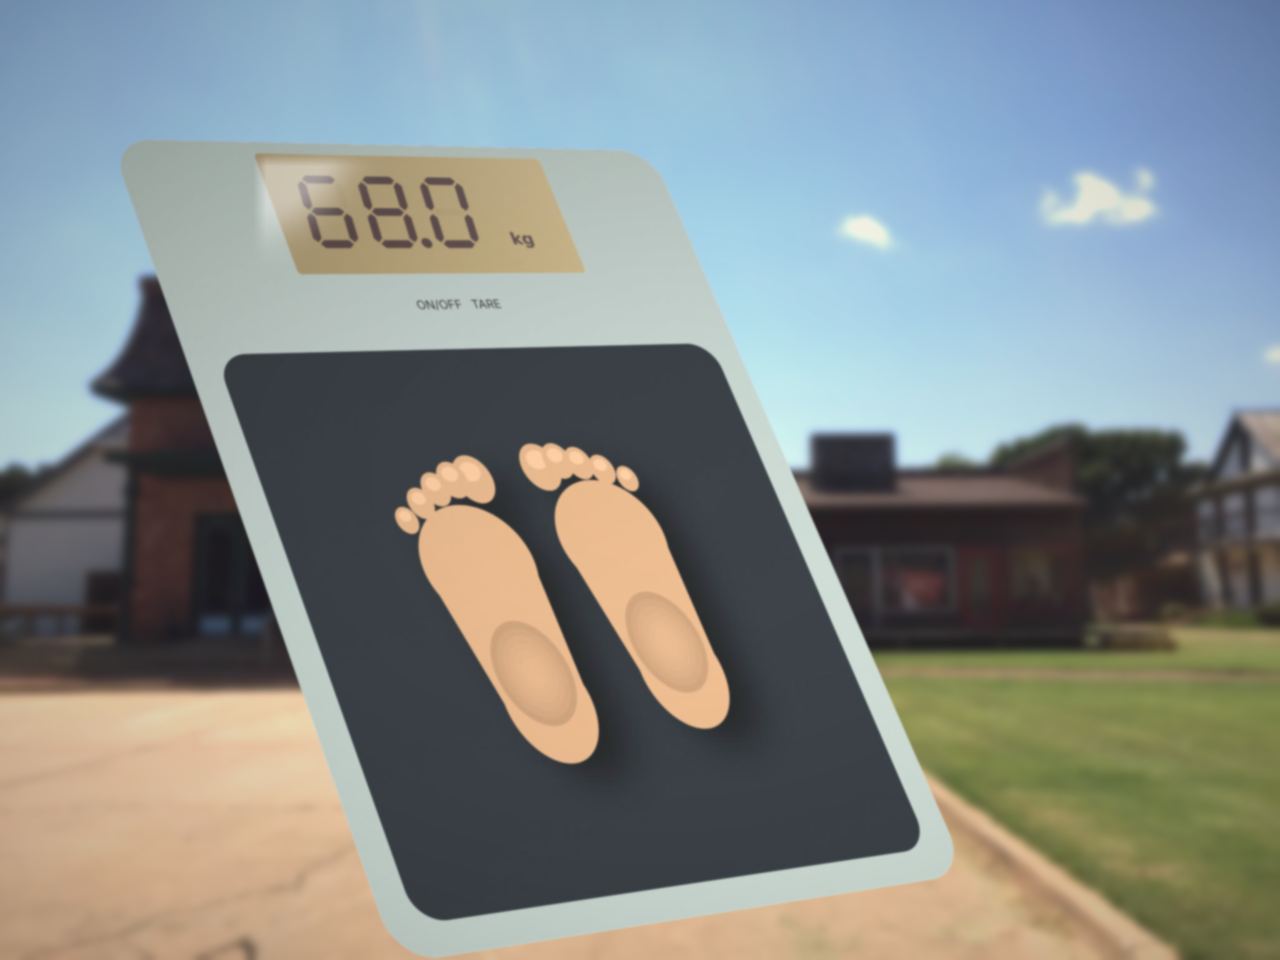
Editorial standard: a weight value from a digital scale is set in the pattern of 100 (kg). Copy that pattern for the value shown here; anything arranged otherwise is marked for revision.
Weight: 68.0 (kg)
